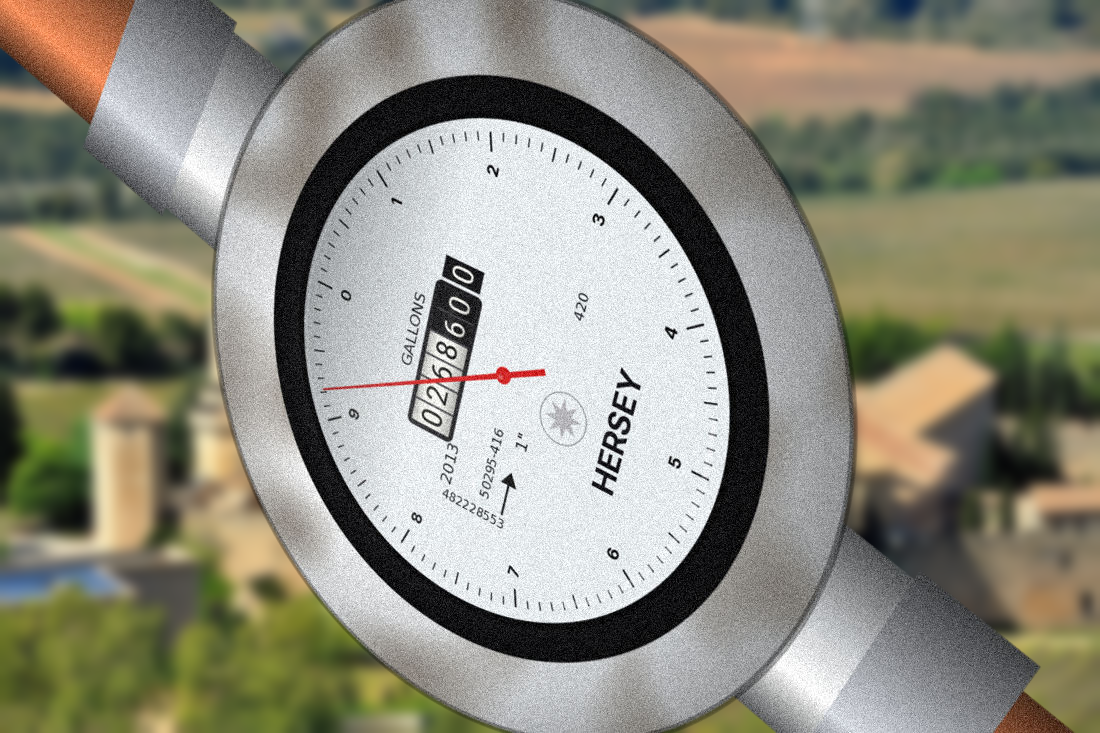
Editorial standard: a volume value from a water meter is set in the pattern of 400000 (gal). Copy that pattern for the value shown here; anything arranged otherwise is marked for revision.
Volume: 268599.2 (gal)
